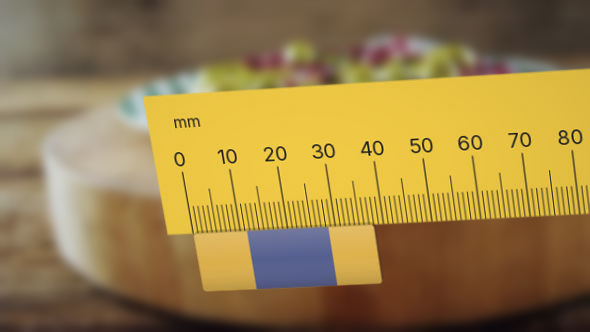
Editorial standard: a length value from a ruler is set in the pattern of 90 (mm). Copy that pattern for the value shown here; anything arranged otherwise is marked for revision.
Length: 38 (mm)
